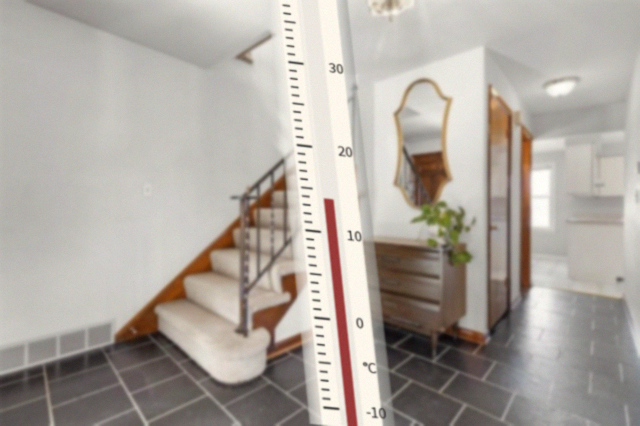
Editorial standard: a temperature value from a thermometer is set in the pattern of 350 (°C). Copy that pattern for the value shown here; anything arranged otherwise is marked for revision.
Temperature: 14 (°C)
